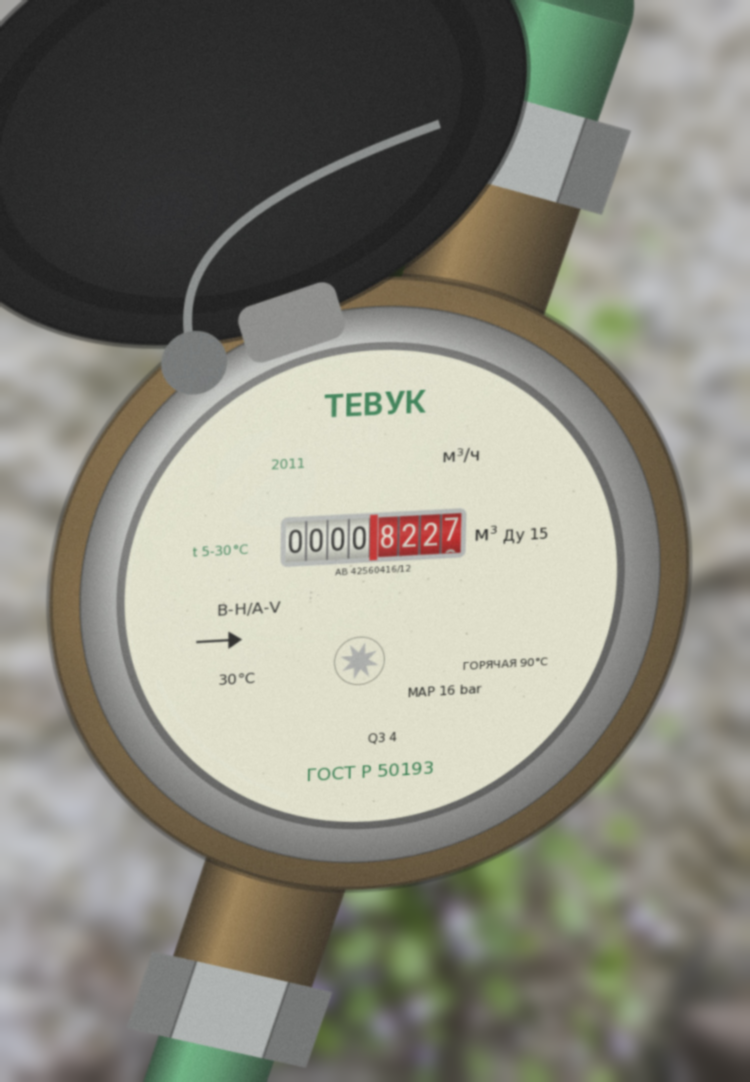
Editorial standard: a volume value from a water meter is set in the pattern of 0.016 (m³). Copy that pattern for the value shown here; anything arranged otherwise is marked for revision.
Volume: 0.8227 (m³)
